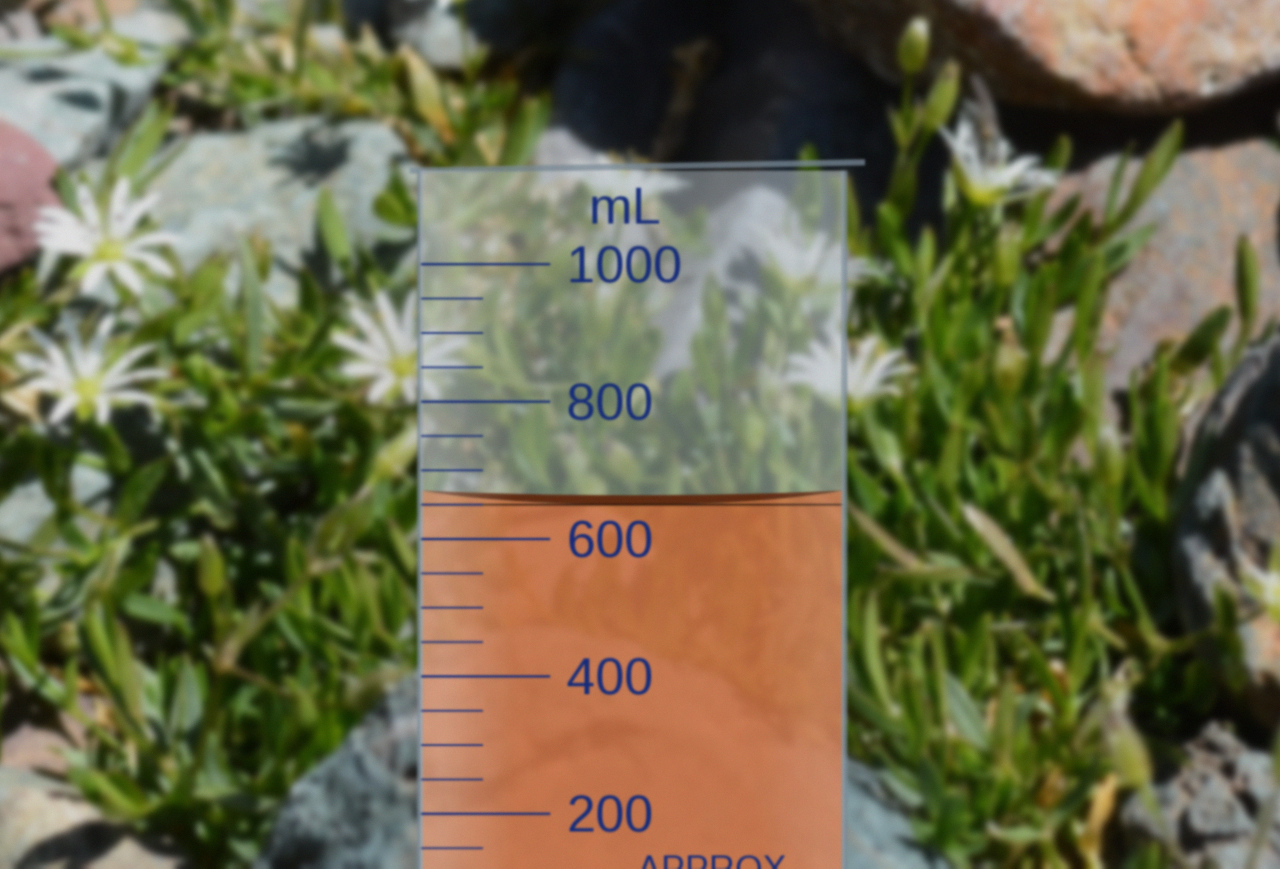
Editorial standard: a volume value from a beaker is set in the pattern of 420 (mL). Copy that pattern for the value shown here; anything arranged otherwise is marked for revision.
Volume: 650 (mL)
